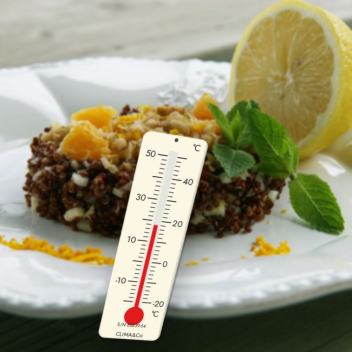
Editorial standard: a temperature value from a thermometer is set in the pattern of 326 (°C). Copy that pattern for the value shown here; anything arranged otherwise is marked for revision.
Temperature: 18 (°C)
